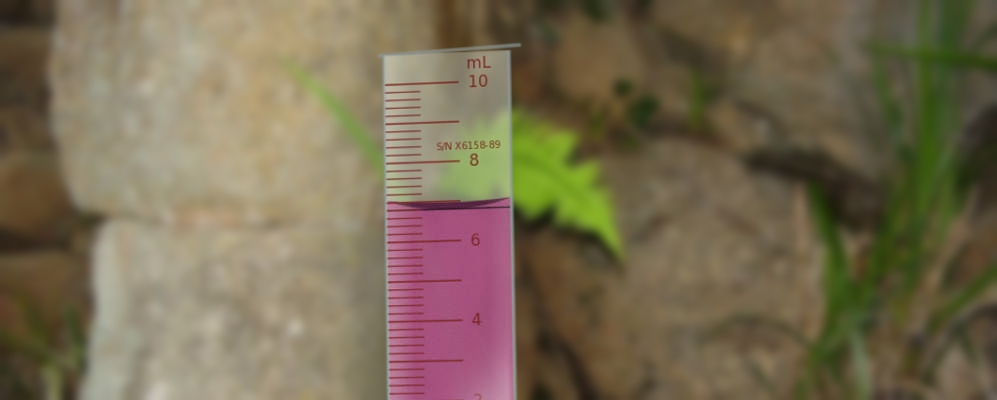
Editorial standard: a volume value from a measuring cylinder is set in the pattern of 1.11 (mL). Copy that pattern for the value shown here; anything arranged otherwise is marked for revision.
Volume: 6.8 (mL)
